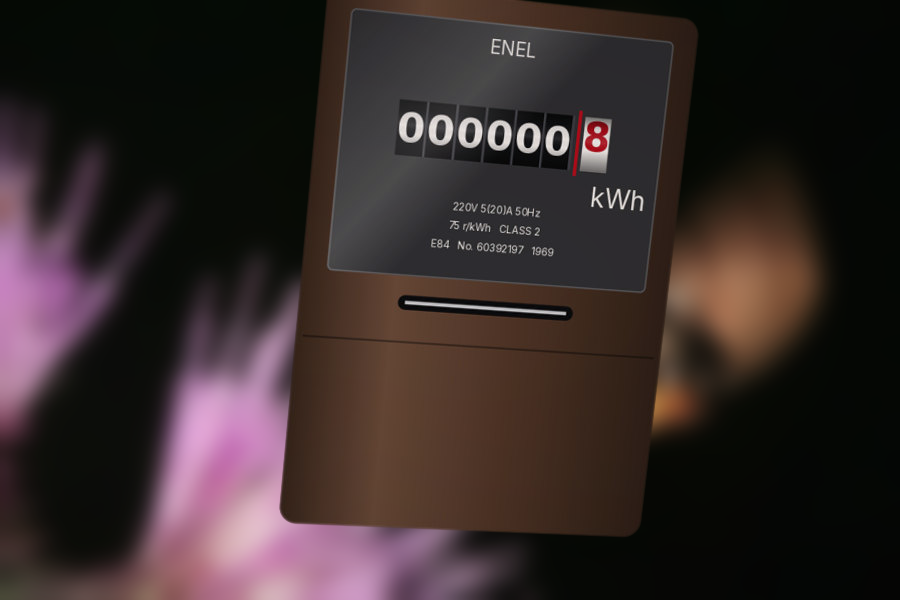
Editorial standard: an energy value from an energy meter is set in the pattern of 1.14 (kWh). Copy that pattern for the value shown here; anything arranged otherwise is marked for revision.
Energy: 0.8 (kWh)
